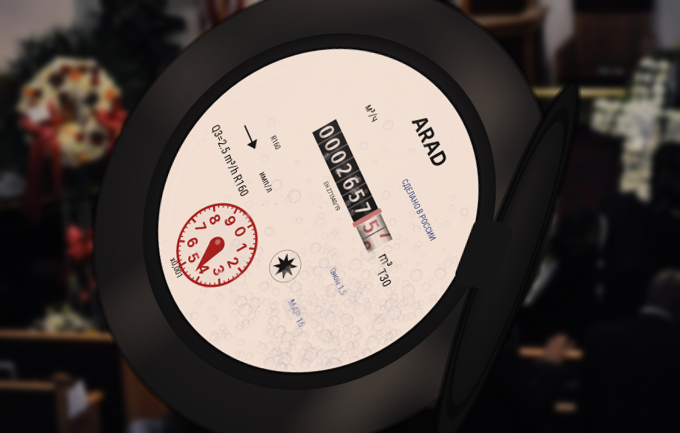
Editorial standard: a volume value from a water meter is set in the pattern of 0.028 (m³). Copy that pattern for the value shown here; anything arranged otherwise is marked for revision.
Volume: 2657.574 (m³)
